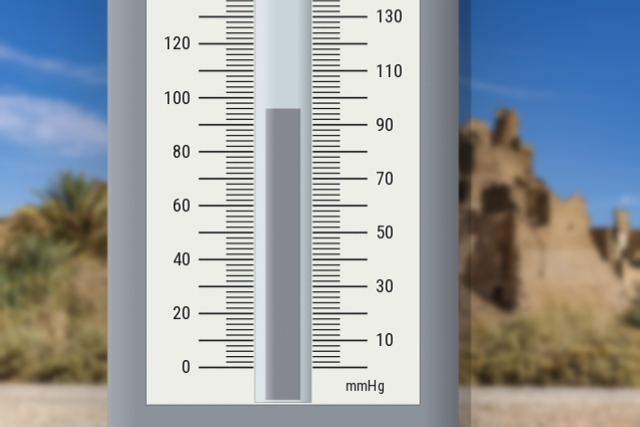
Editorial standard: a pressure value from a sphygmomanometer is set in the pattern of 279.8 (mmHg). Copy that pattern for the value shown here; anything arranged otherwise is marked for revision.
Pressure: 96 (mmHg)
